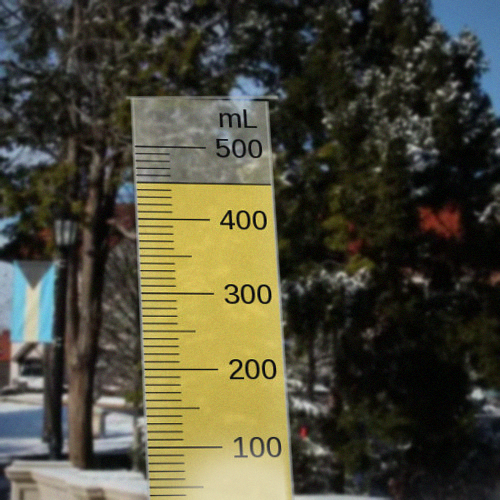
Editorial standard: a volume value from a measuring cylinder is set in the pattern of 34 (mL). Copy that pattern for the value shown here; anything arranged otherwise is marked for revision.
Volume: 450 (mL)
